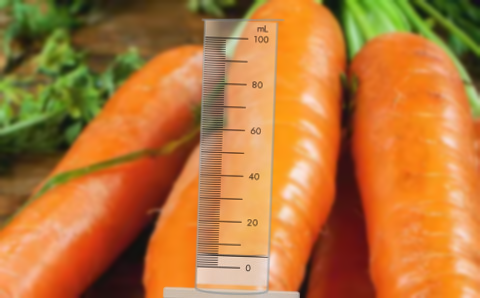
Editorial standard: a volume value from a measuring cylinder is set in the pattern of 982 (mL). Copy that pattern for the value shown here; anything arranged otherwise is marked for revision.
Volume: 5 (mL)
